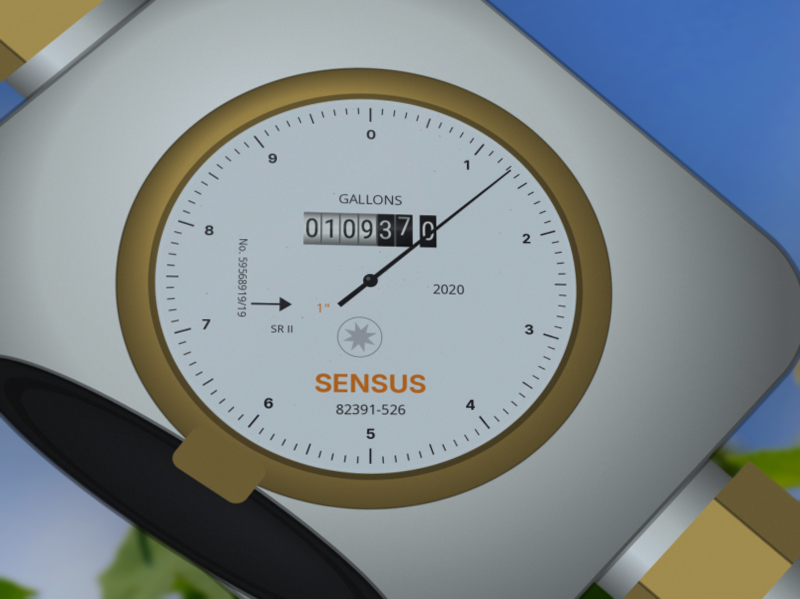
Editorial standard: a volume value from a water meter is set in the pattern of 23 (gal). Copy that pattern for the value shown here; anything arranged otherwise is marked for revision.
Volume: 109371.3 (gal)
